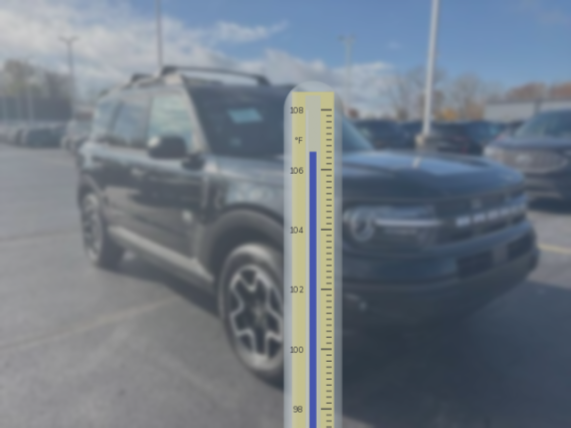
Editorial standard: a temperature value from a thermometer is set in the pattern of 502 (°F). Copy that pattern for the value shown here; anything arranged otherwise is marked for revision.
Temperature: 106.6 (°F)
